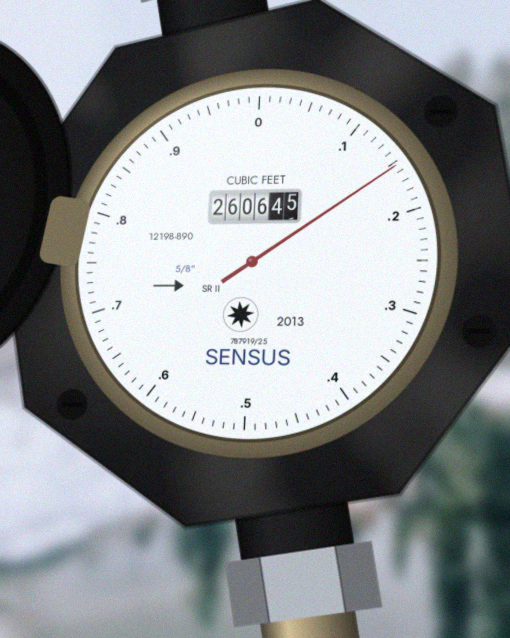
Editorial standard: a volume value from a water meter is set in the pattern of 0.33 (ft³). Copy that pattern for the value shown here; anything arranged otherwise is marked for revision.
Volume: 260645.15 (ft³)
